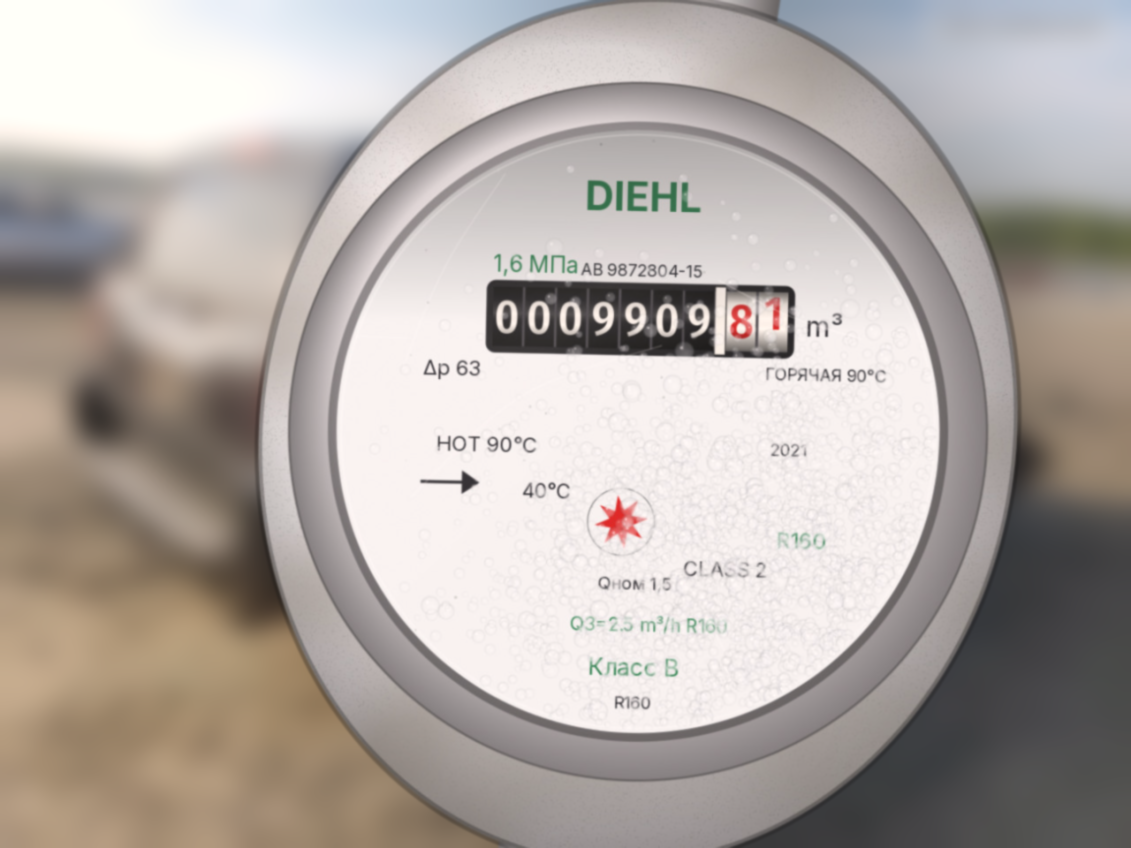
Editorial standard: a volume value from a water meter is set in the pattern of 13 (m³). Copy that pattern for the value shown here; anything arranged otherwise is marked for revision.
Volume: 9909.81 (m³)
